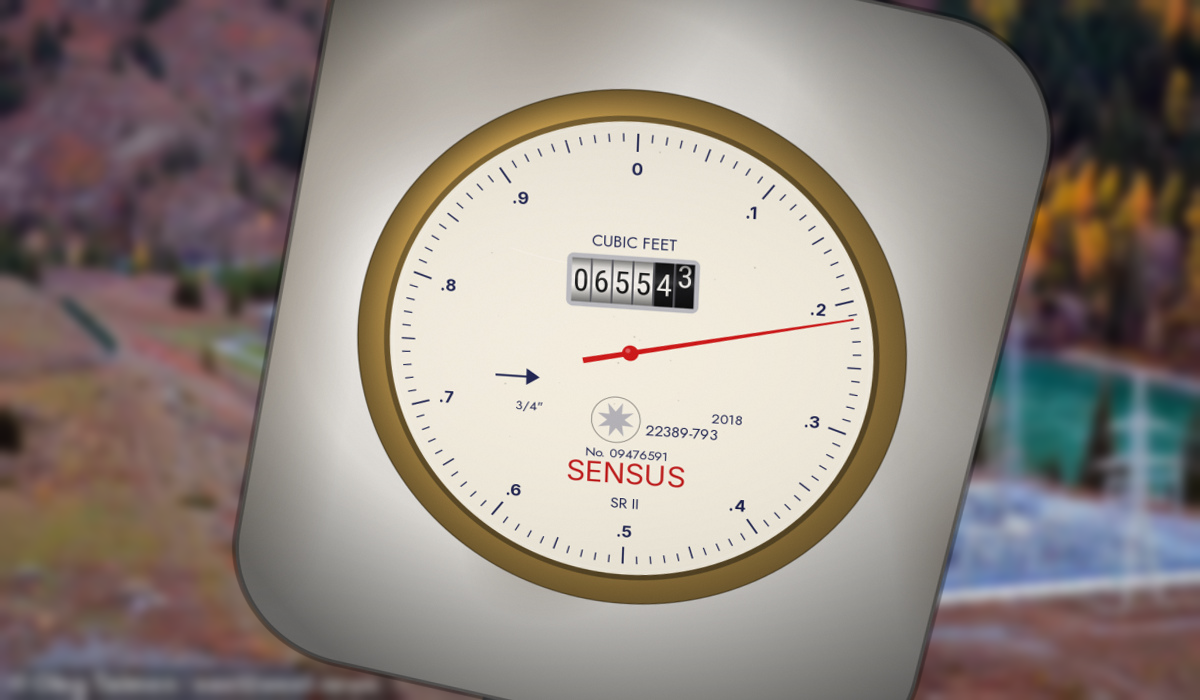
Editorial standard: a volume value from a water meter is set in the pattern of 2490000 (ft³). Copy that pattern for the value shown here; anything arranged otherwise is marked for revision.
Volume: 65543.21 (ft³)
